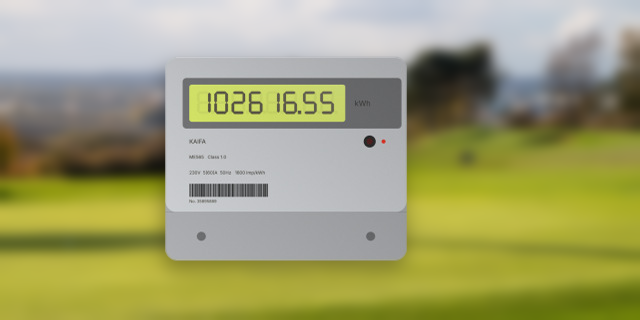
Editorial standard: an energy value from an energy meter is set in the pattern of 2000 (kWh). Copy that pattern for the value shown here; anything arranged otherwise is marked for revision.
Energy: 102616.55 (kWh)
